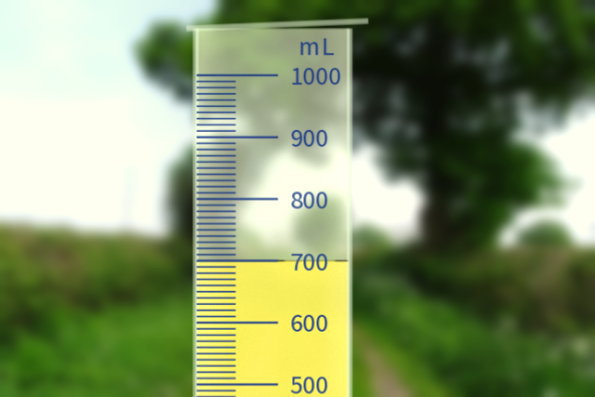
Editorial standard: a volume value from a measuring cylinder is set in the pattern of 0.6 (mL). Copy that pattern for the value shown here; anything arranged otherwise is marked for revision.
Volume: 700 (mL)
